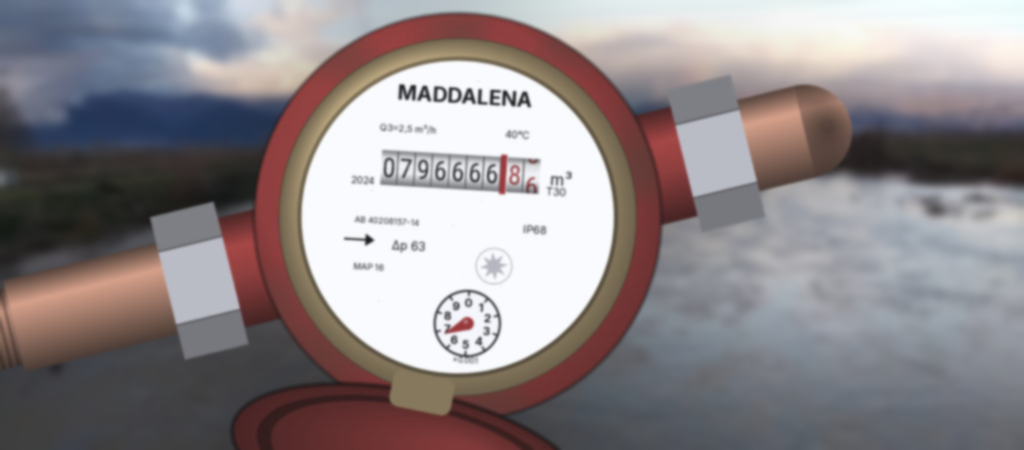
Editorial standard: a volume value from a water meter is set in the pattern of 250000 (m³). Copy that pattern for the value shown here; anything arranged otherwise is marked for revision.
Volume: 796666.856 (m³)
